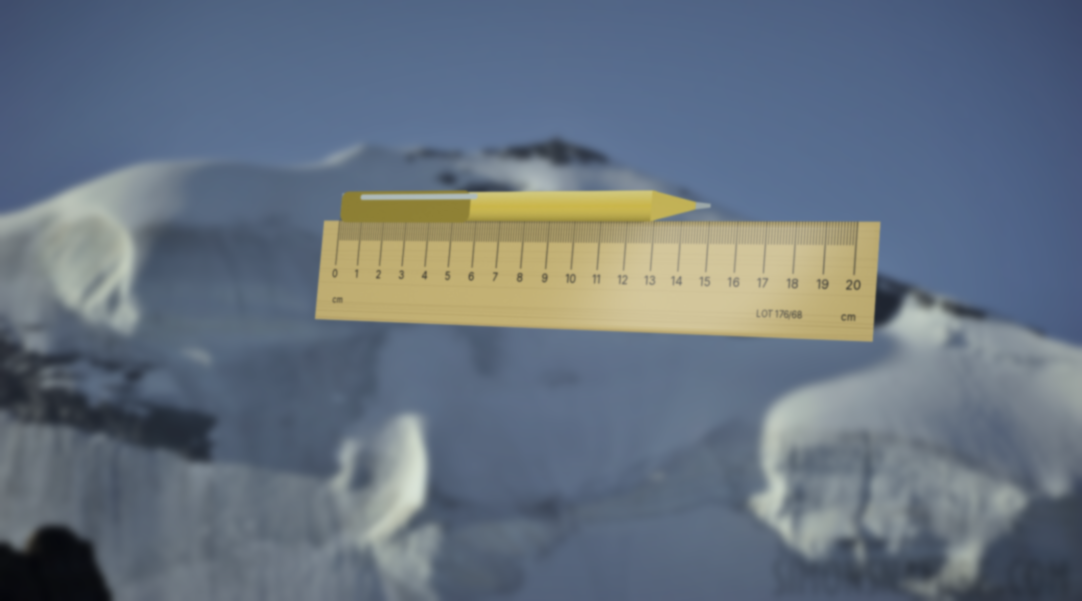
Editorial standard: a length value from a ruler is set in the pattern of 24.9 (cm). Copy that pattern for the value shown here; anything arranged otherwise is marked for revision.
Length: 15 (cm)
